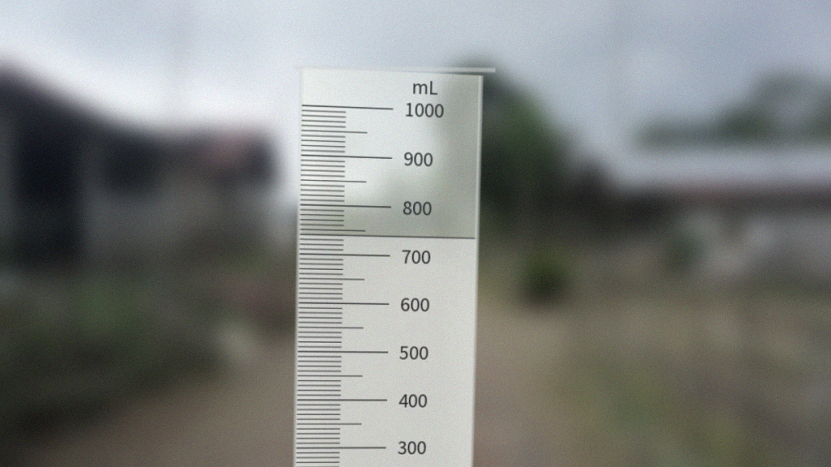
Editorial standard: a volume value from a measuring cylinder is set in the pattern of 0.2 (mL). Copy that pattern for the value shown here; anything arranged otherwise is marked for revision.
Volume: 740 (mL)
